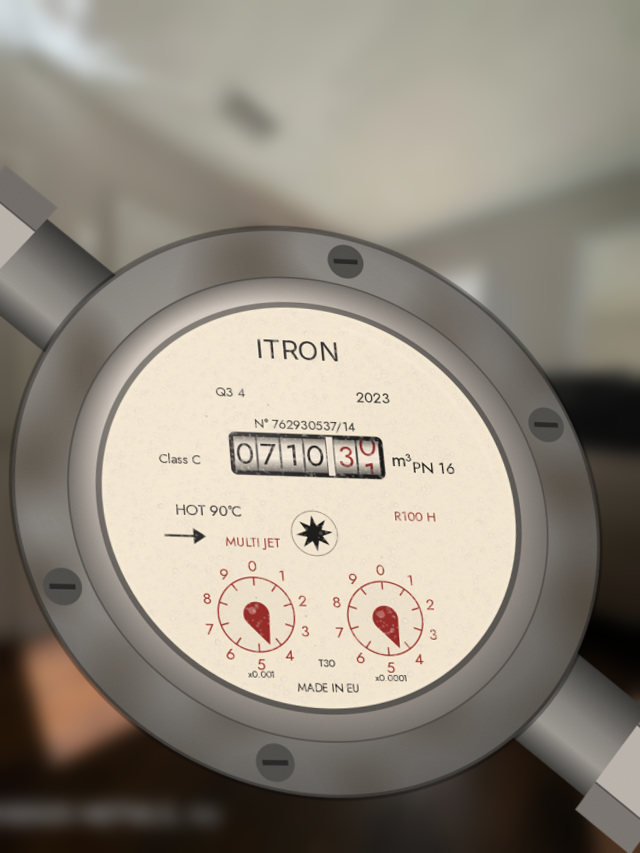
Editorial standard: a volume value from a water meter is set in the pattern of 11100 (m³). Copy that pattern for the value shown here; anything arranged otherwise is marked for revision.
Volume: 710.3044 (m³)
